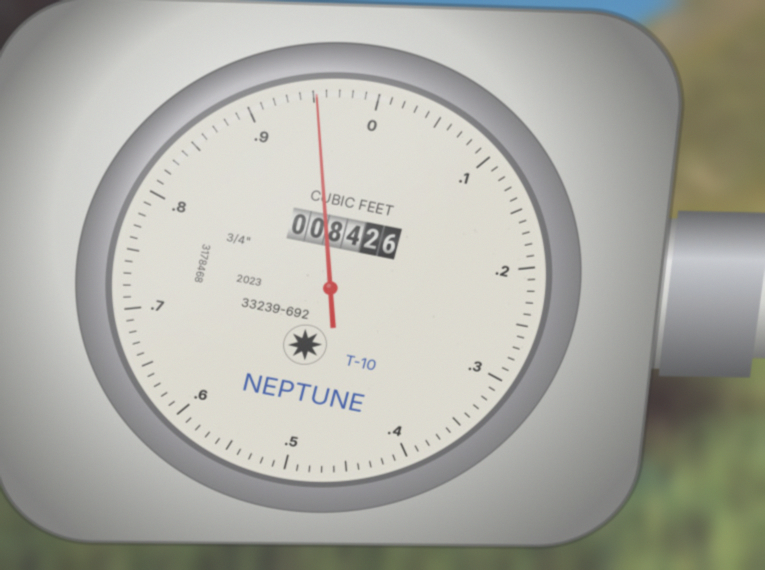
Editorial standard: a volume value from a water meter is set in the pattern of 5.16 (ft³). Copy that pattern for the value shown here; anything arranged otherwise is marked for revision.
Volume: 8425.95 (ft³)
